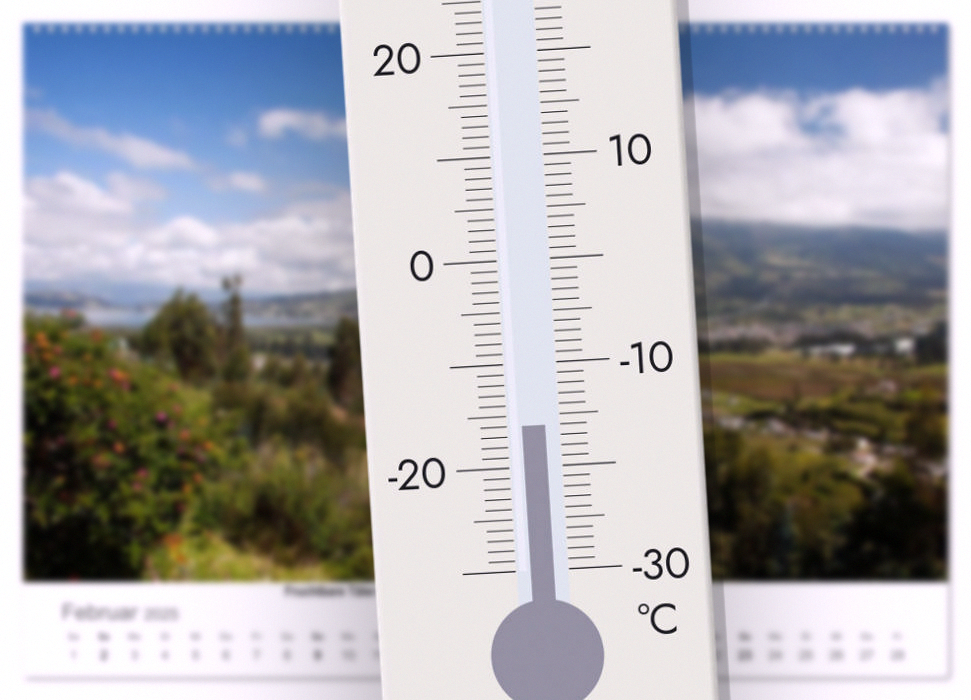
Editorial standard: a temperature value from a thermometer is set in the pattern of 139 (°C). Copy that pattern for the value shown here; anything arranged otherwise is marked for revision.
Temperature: -16 (°C)
